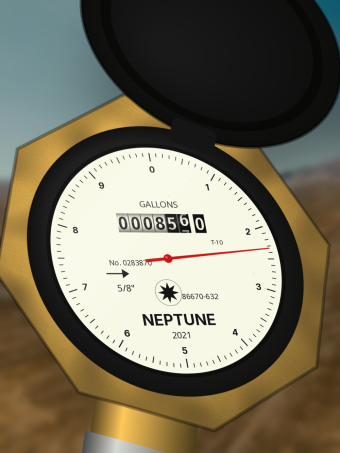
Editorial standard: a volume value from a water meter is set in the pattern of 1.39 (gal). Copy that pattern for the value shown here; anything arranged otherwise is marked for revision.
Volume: 8562.3 (gal)
